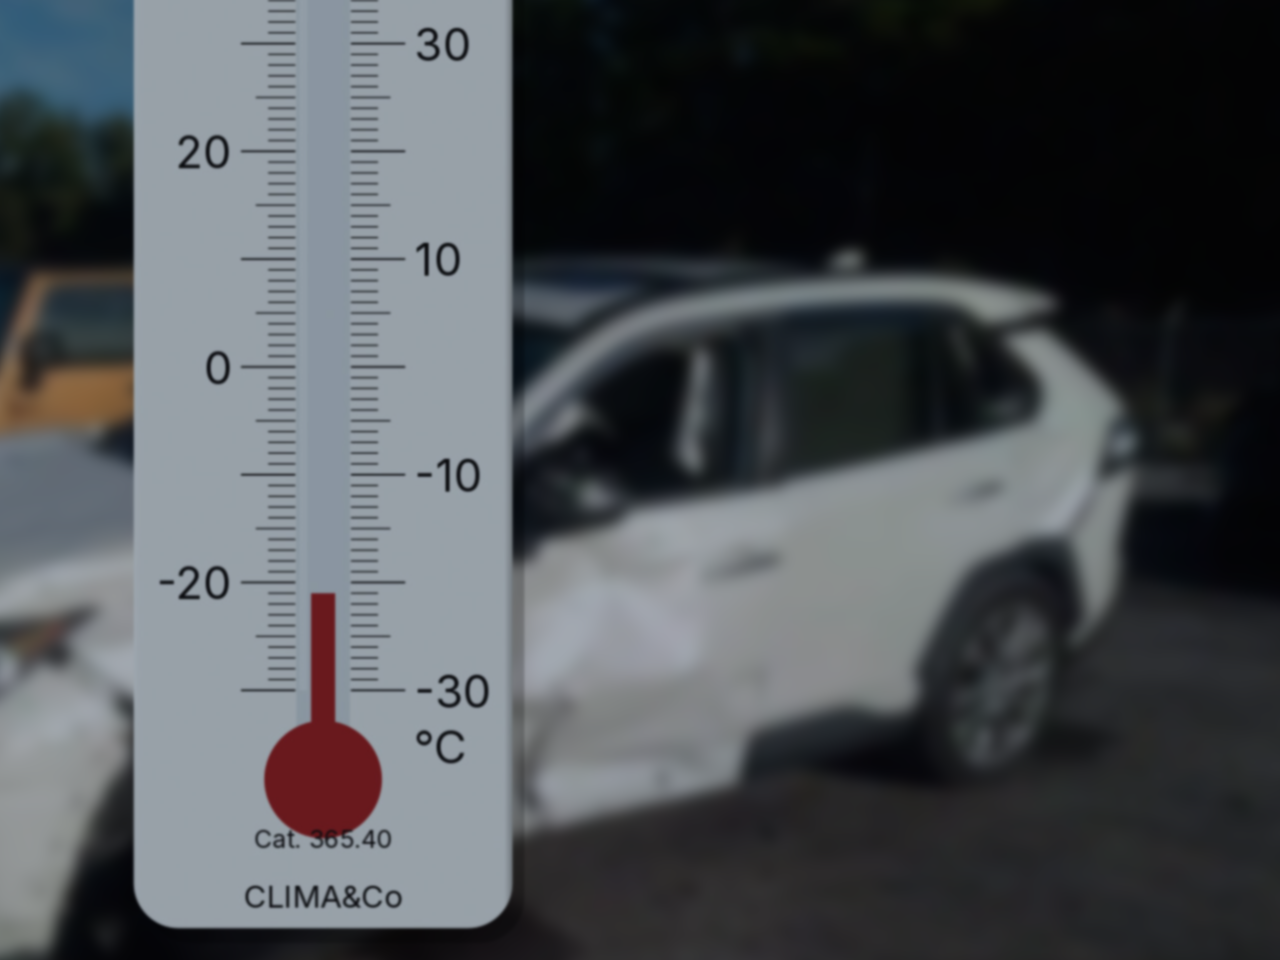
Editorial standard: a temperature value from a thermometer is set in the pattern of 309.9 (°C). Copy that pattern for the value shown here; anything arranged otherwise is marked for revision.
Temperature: -21 (°C)
